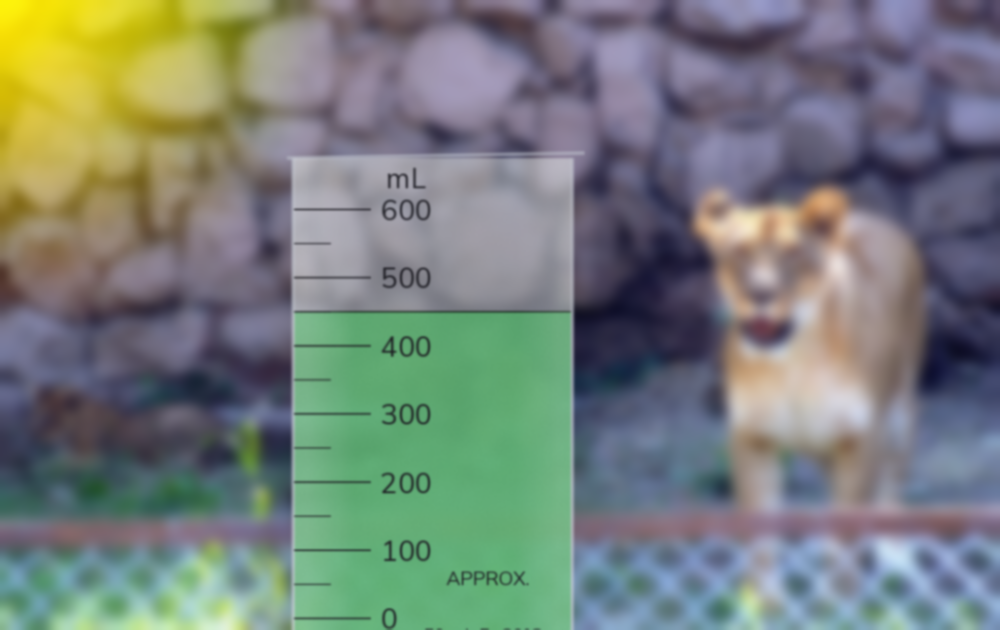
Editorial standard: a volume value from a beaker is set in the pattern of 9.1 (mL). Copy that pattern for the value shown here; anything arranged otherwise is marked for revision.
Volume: 450 (mL)
